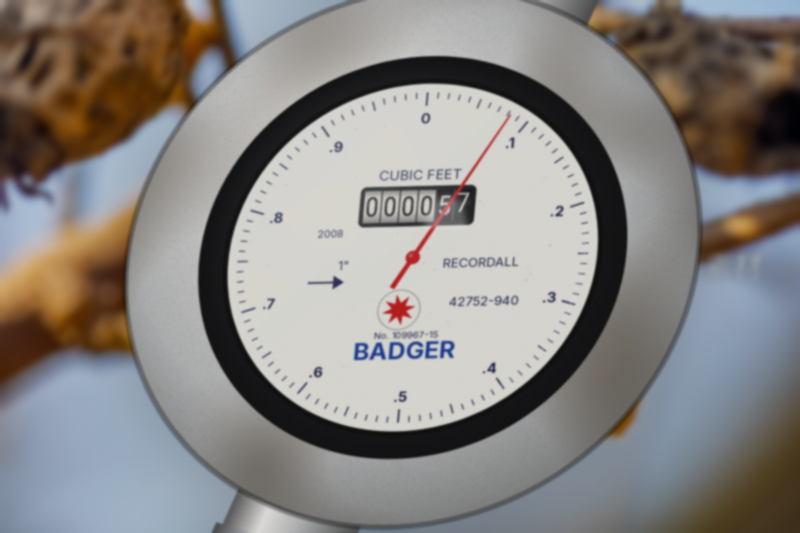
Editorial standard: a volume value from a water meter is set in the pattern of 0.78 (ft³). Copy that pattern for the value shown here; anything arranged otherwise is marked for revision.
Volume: 57.08 (ft³)
